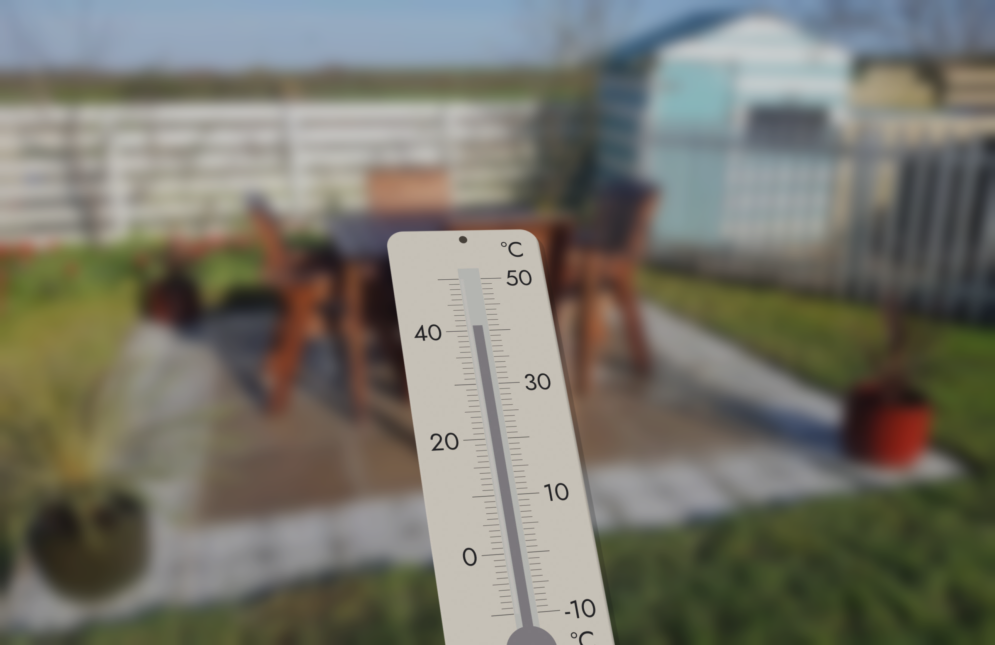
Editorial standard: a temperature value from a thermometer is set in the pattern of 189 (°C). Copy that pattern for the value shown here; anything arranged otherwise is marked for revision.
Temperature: 41 (°C)
